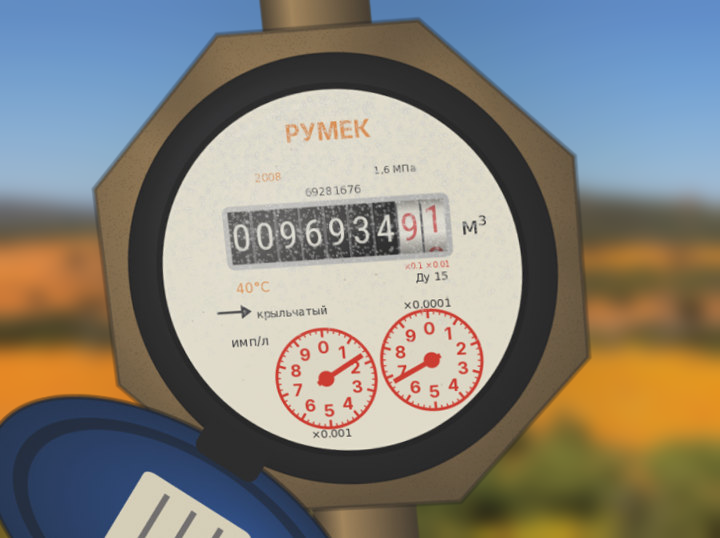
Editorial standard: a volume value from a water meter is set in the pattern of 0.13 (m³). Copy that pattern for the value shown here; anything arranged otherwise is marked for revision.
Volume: 96934.9116 (m³)
